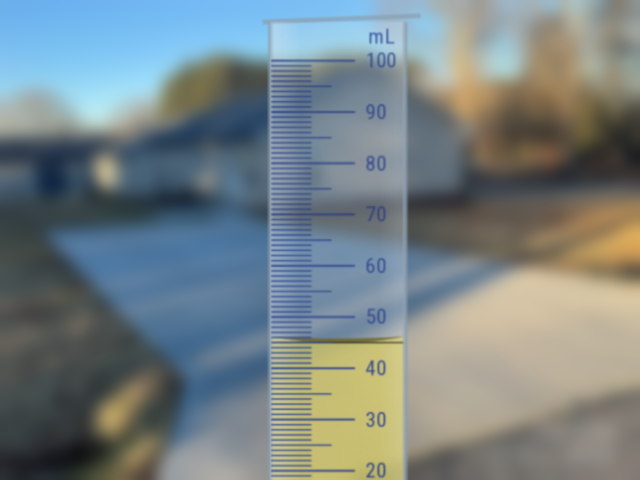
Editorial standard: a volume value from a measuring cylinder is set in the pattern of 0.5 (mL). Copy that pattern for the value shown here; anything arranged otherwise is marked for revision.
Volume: 45 (mL)
